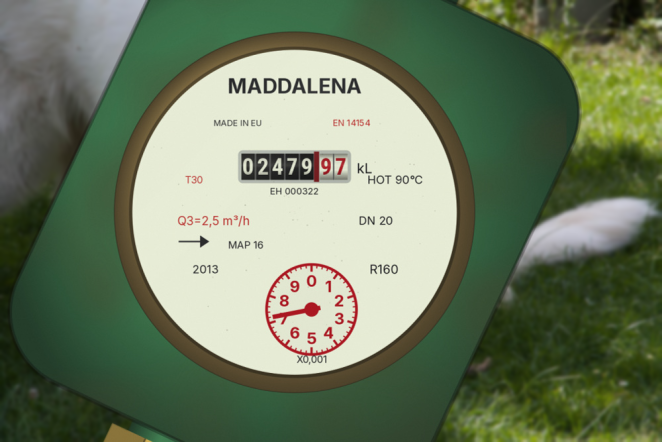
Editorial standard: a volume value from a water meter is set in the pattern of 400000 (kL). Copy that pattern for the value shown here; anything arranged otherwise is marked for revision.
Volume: 2479.977 (kL)
